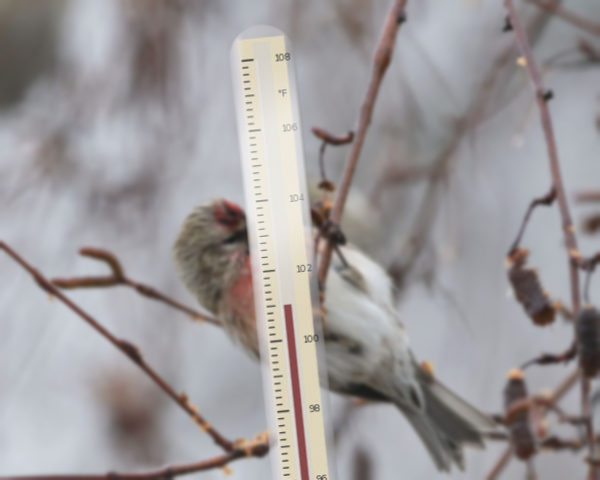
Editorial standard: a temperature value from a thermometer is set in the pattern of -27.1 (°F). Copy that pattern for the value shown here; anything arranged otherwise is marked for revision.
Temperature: 101 (°F)
